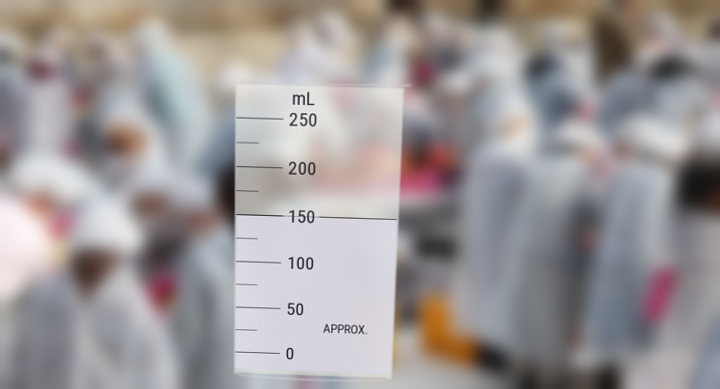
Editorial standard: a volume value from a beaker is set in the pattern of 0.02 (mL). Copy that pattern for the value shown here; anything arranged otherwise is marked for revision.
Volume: 150 (mL)
